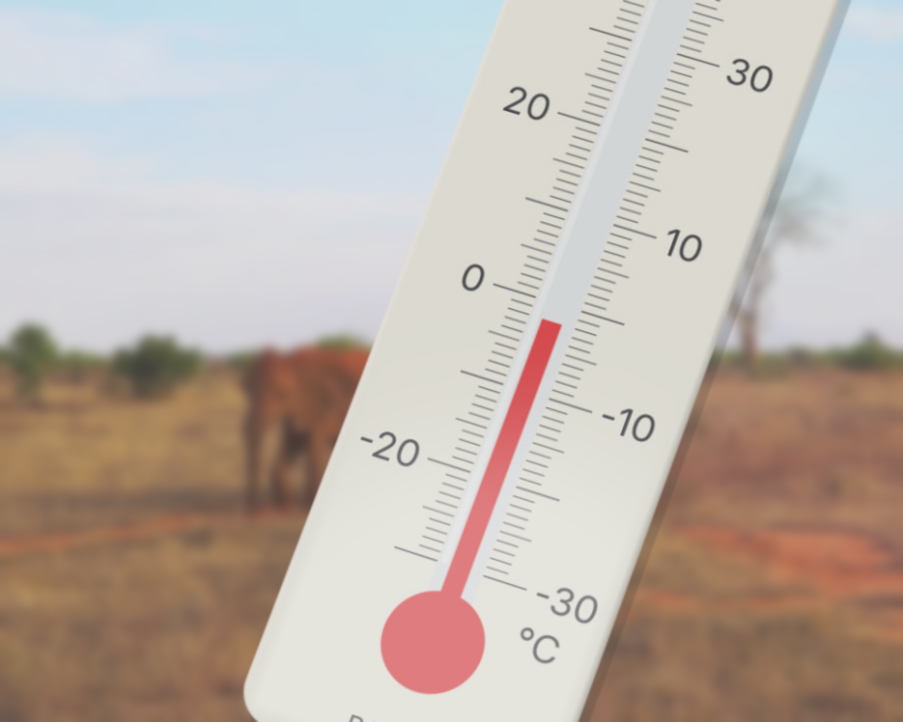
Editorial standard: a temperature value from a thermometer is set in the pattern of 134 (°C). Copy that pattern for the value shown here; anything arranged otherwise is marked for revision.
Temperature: -2 (°C)
